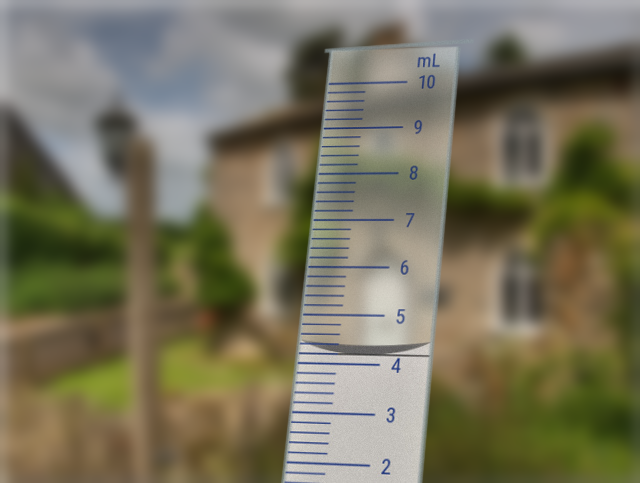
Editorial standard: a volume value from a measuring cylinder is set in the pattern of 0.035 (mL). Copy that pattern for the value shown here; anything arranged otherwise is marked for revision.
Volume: 4.2 (mL)
